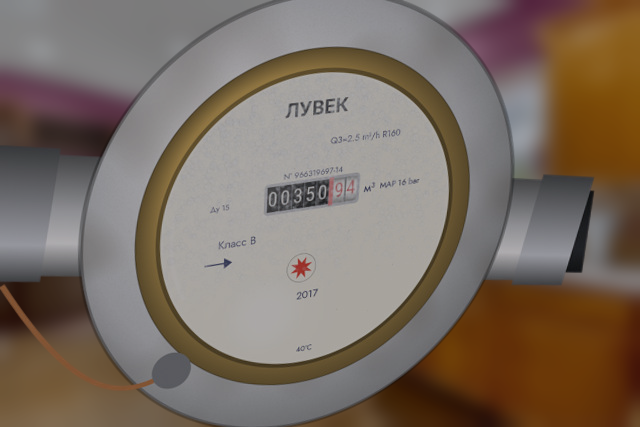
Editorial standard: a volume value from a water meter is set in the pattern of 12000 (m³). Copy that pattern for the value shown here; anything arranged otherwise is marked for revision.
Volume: 350.94 (m³)
